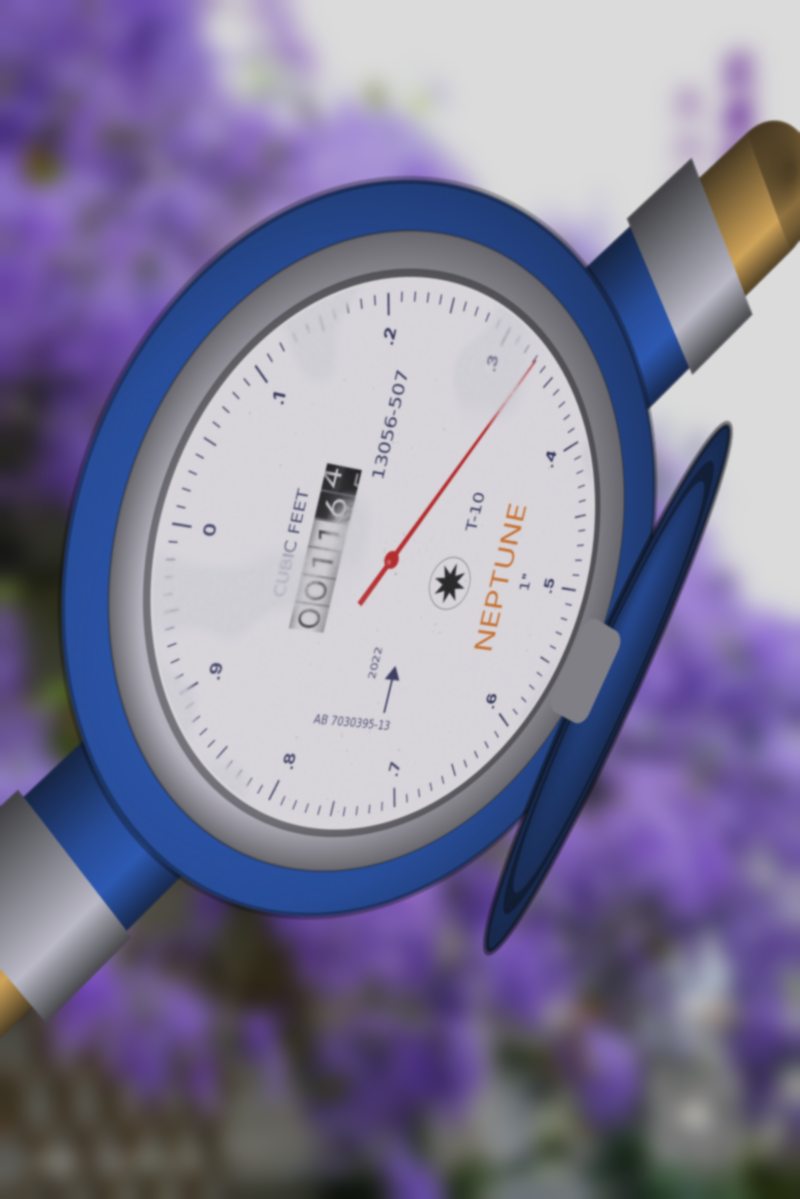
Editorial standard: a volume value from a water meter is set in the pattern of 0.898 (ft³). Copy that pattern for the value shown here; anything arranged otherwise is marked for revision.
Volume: 1164.33 (ft³)
